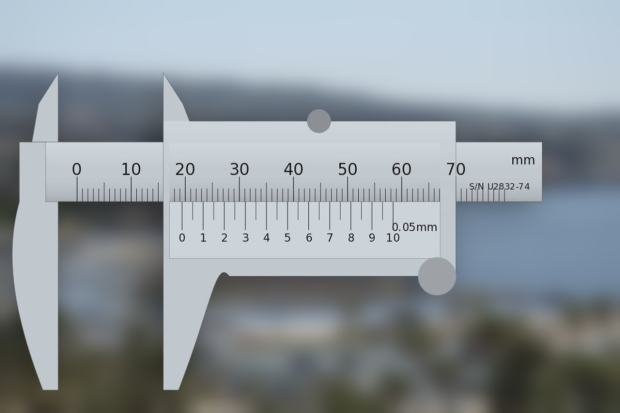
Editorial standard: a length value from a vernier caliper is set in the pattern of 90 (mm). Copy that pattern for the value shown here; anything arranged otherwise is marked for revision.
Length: 19.4 (mm)
